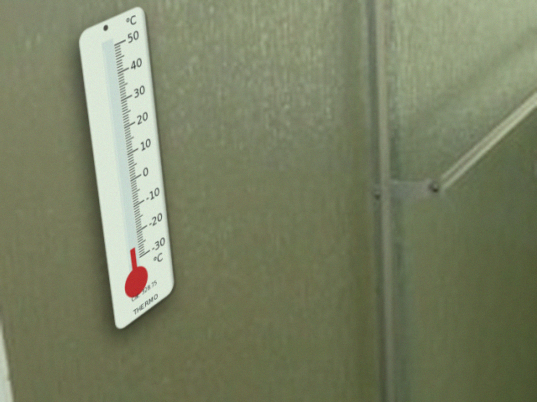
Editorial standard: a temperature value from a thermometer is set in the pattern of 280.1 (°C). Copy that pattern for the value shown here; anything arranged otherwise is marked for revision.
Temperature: -25 (°C)
